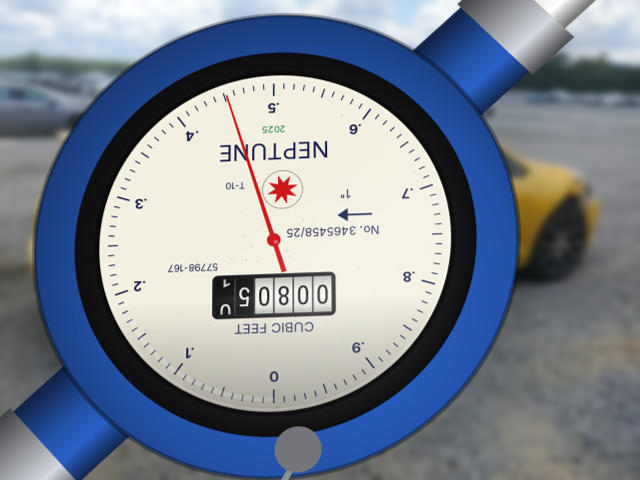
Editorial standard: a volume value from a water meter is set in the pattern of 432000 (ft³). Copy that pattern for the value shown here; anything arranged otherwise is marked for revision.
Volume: 8050.45 (ft³)
